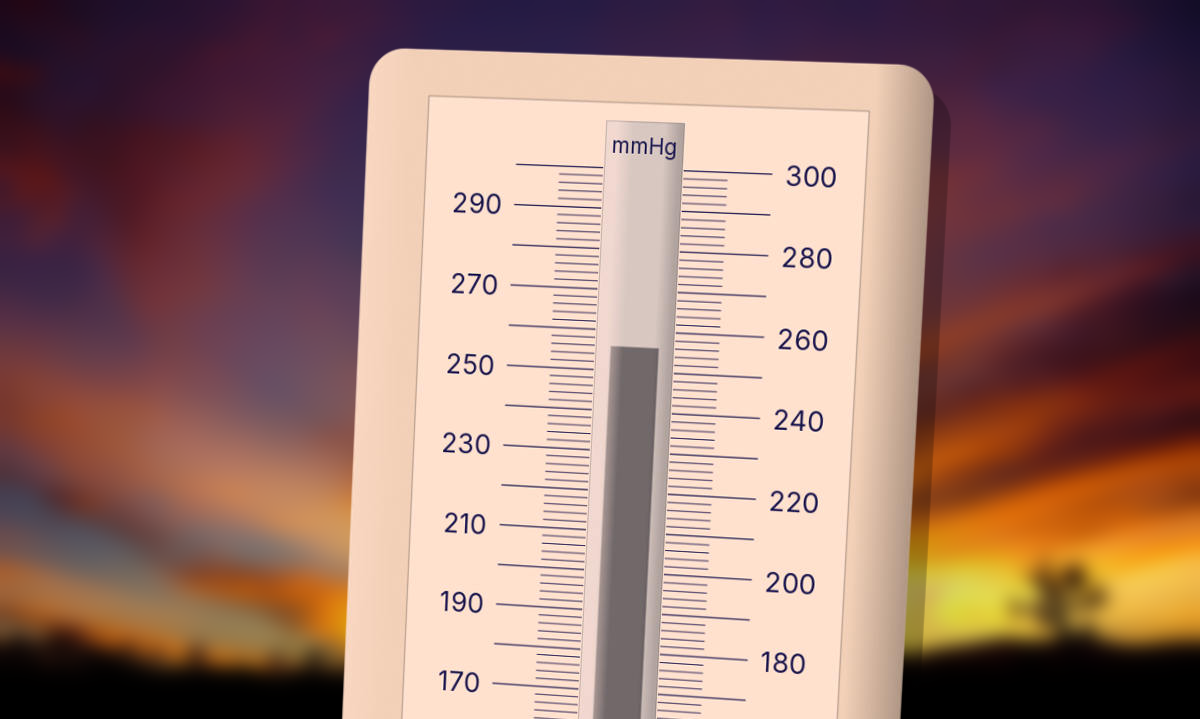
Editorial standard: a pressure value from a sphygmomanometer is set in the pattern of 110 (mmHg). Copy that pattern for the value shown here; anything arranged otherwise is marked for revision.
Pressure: 256 (mmHg)
